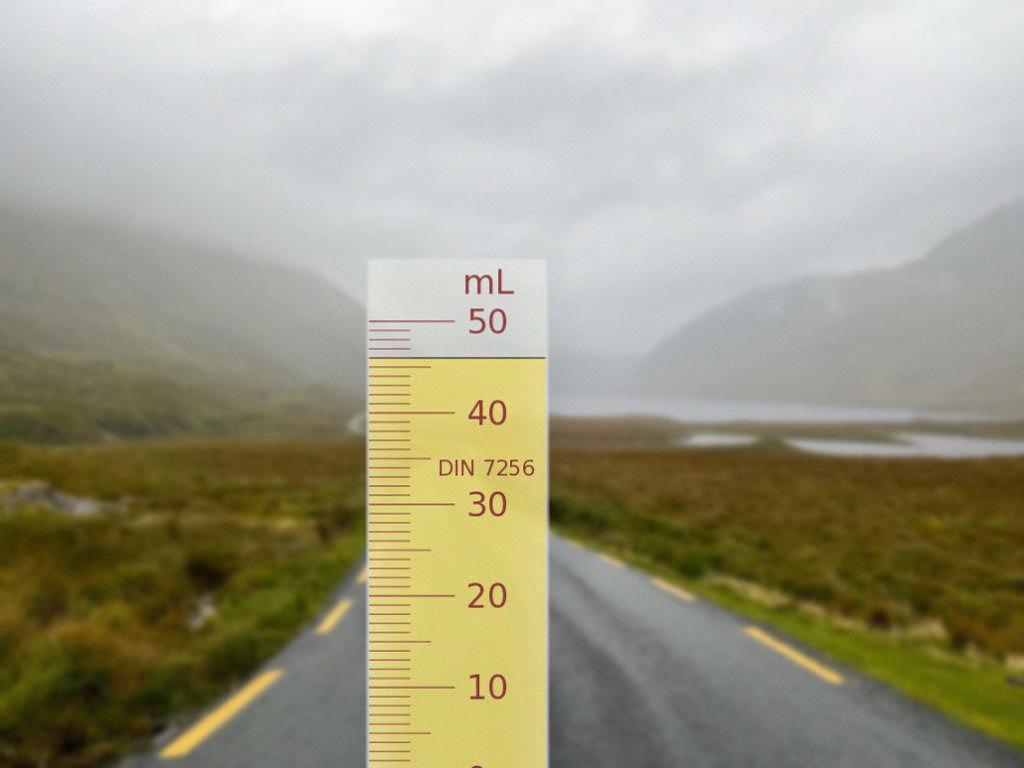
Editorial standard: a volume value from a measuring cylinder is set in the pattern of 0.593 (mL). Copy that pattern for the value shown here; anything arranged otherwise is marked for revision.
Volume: 46 (mL)
